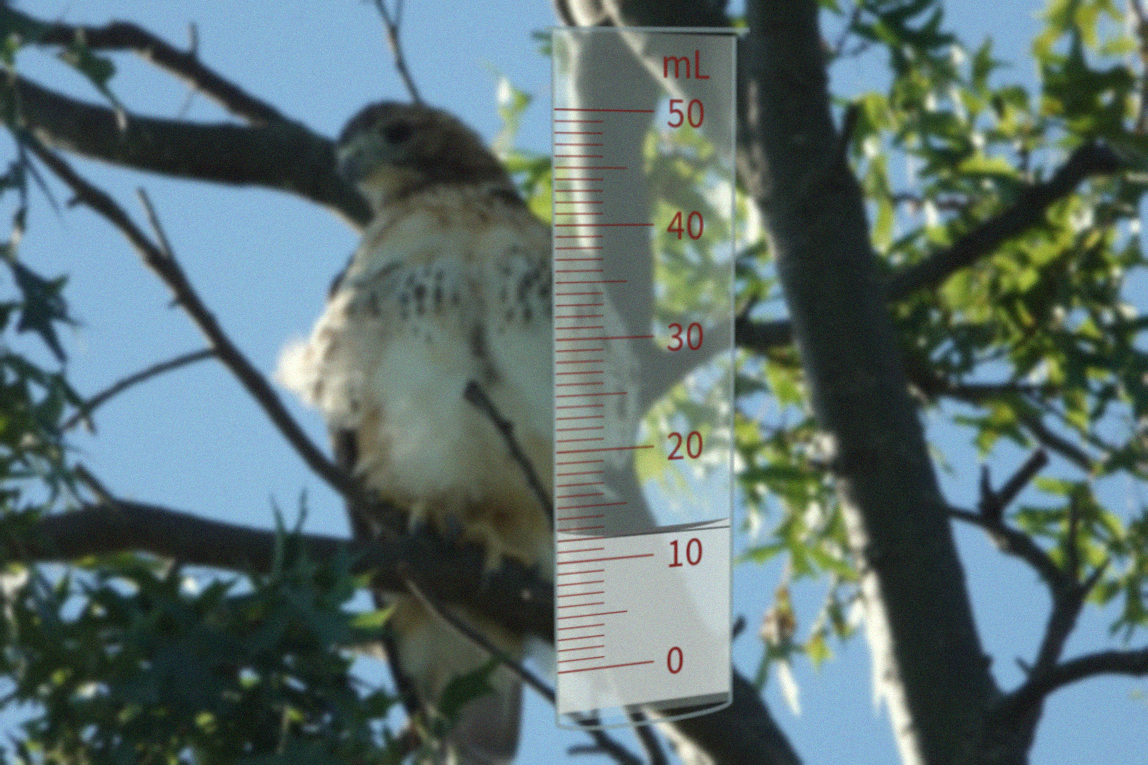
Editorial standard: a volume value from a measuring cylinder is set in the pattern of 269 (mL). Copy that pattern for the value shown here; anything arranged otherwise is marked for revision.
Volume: 12 (mL)
